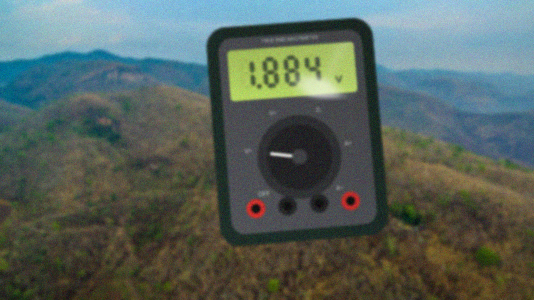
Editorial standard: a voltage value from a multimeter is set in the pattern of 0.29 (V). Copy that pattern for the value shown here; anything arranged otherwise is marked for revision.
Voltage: 1.884 (V)
